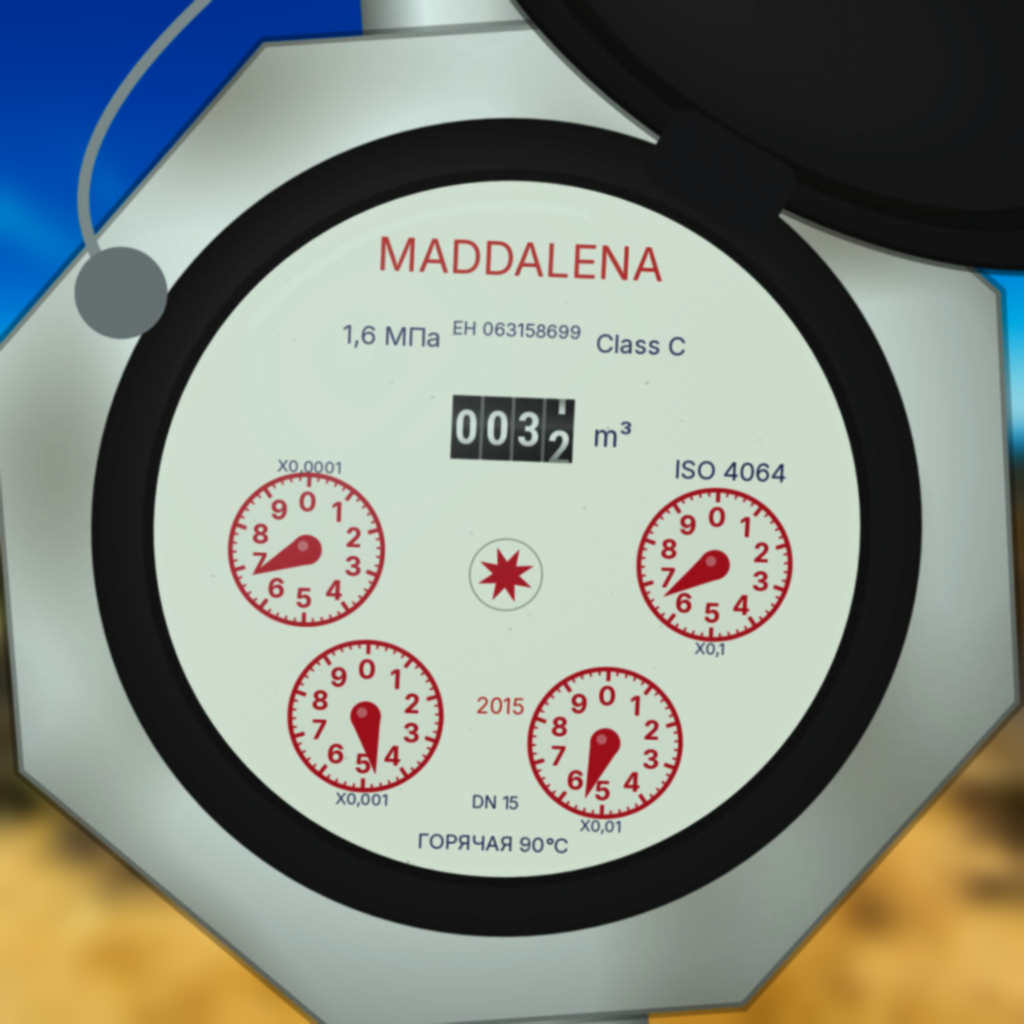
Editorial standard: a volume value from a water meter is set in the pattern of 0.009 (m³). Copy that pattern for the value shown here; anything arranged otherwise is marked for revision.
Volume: 31.6546 (m³)
